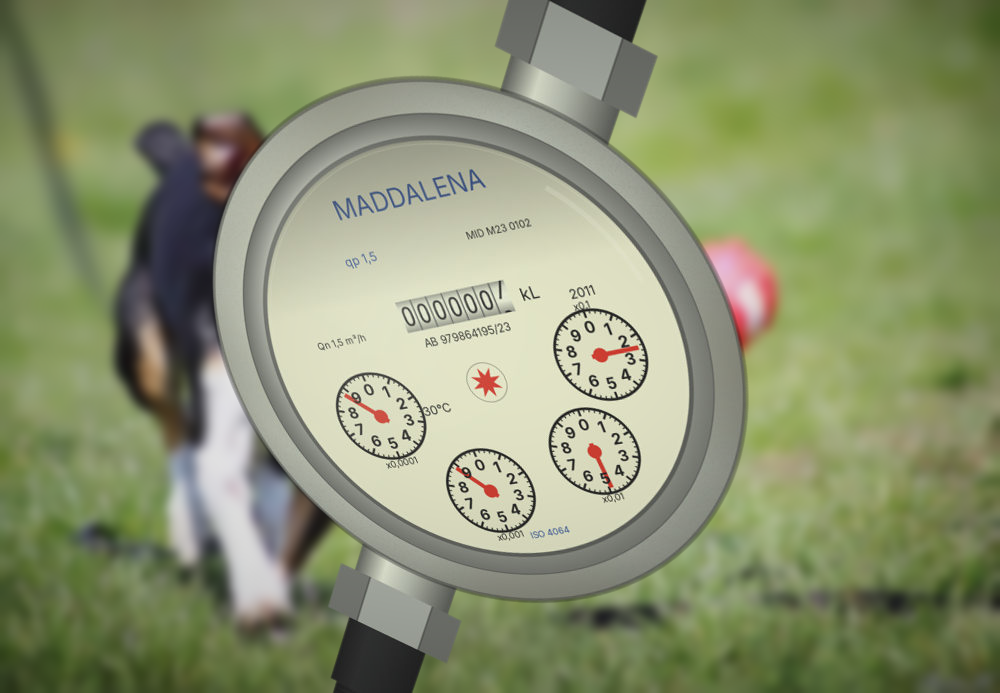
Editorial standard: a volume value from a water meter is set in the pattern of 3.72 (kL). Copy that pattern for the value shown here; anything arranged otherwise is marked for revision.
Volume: 7.2488 (kL)
